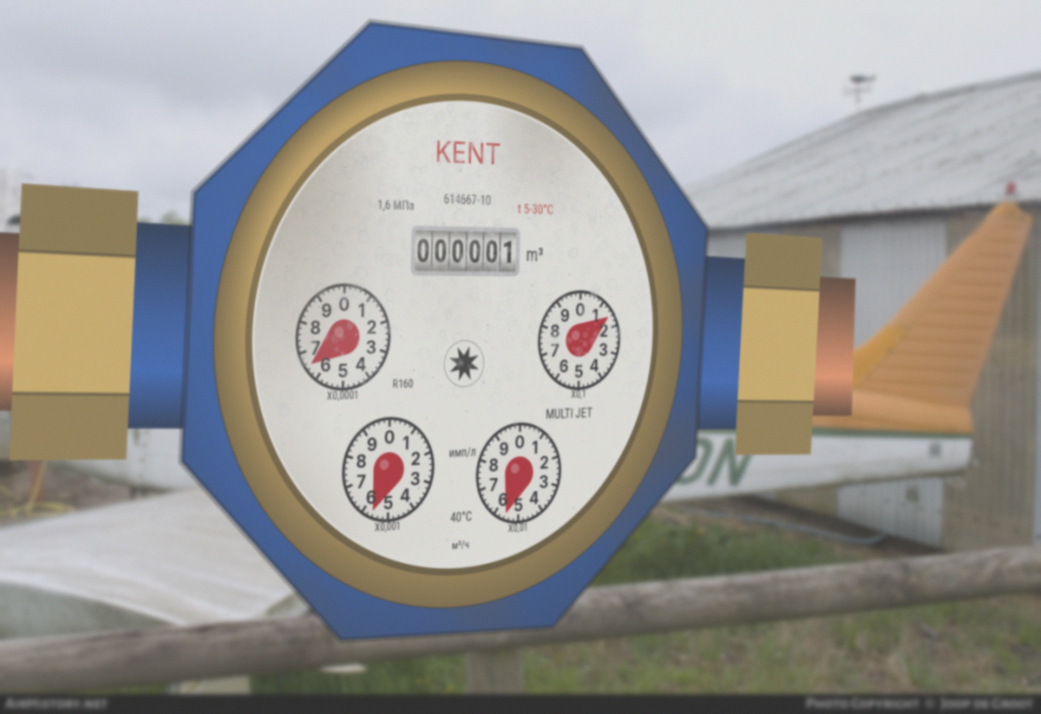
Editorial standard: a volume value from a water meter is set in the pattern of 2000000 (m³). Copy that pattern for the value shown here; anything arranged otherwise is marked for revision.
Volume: 1.1556 (m³)
